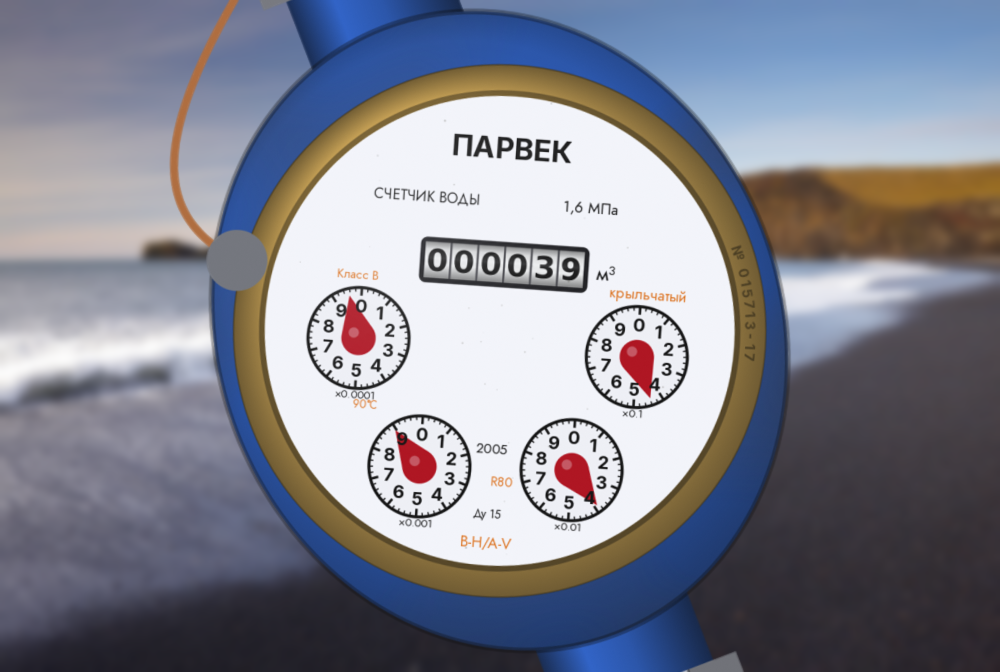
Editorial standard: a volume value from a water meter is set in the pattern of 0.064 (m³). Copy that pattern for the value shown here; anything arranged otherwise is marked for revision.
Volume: 39.4389 (m³)
